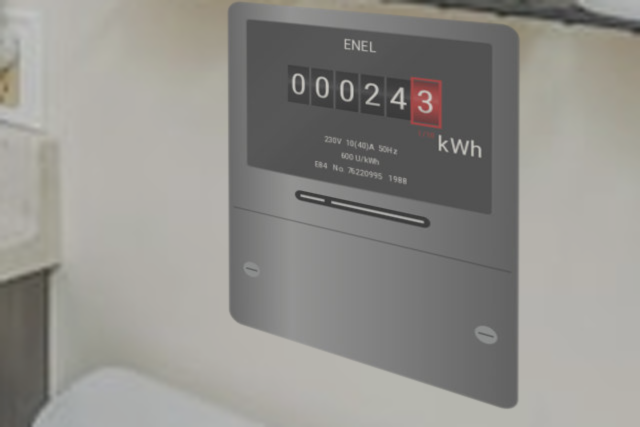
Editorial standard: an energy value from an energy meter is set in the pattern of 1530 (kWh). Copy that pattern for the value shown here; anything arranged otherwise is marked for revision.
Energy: 24.3 (kWh)
